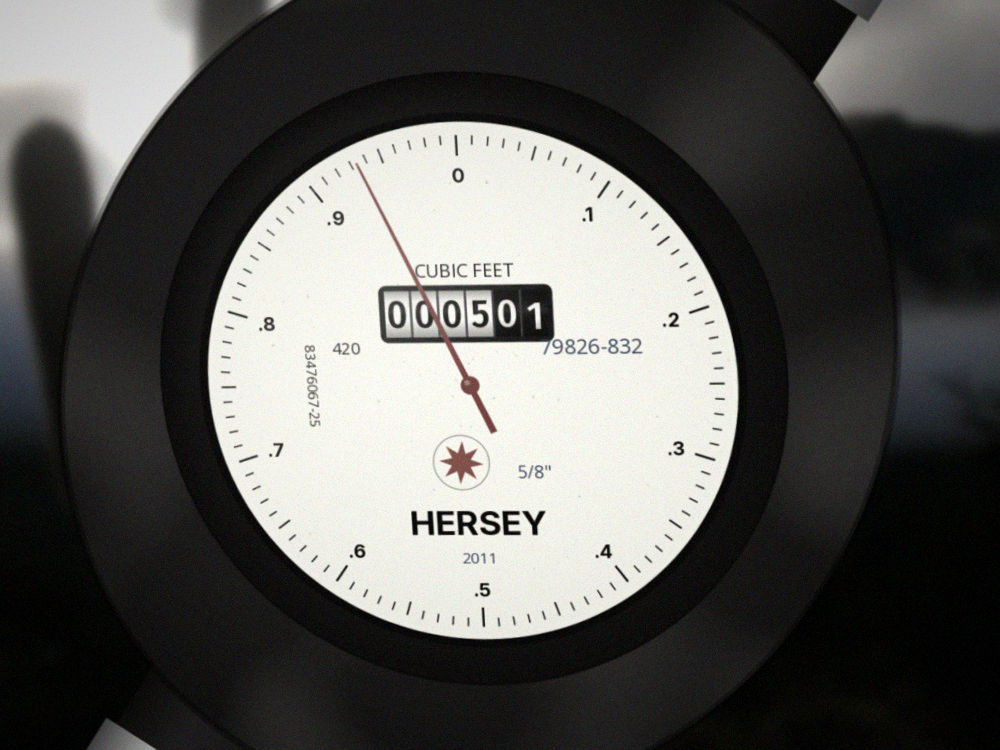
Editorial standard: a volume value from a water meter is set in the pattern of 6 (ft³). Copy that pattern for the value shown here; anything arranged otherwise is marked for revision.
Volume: 500.93 (ft³)
